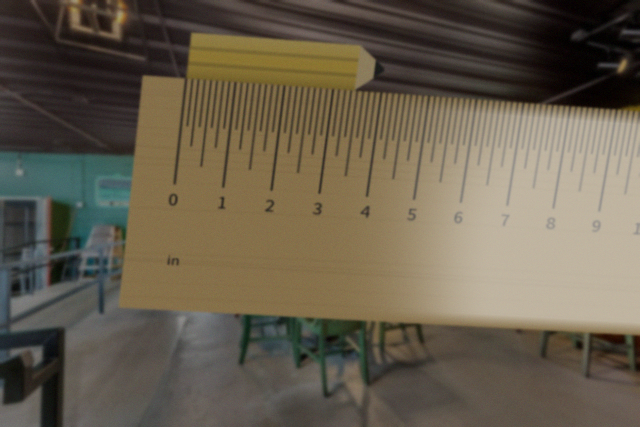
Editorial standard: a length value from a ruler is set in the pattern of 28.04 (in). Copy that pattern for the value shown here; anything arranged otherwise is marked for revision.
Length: 4 (in)
